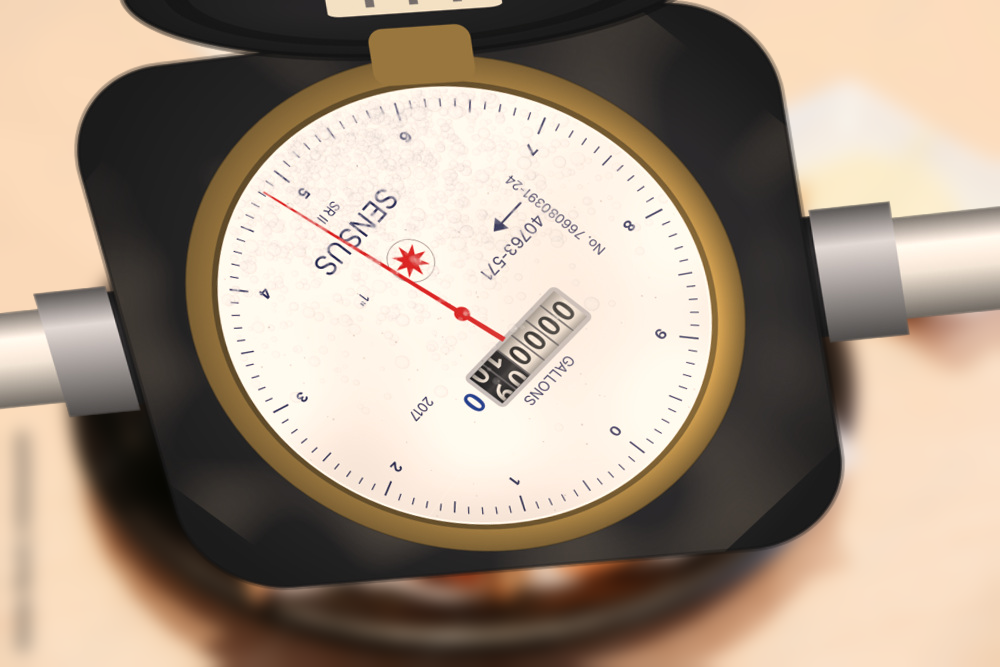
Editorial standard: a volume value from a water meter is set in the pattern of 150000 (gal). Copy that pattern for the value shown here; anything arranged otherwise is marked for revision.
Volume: 94.8 (gal)
